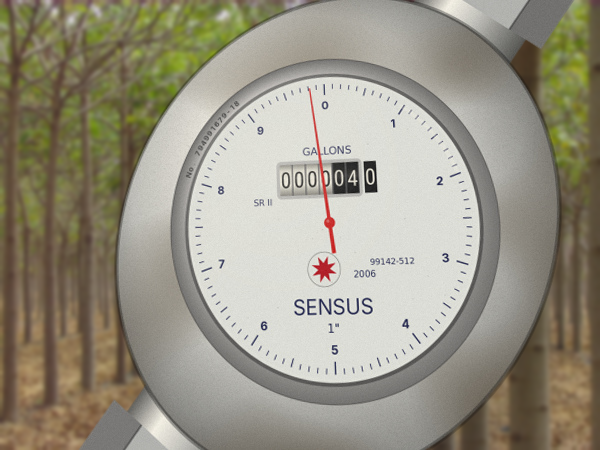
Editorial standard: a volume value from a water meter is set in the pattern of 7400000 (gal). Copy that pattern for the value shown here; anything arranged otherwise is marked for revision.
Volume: 39.8 (gal)
